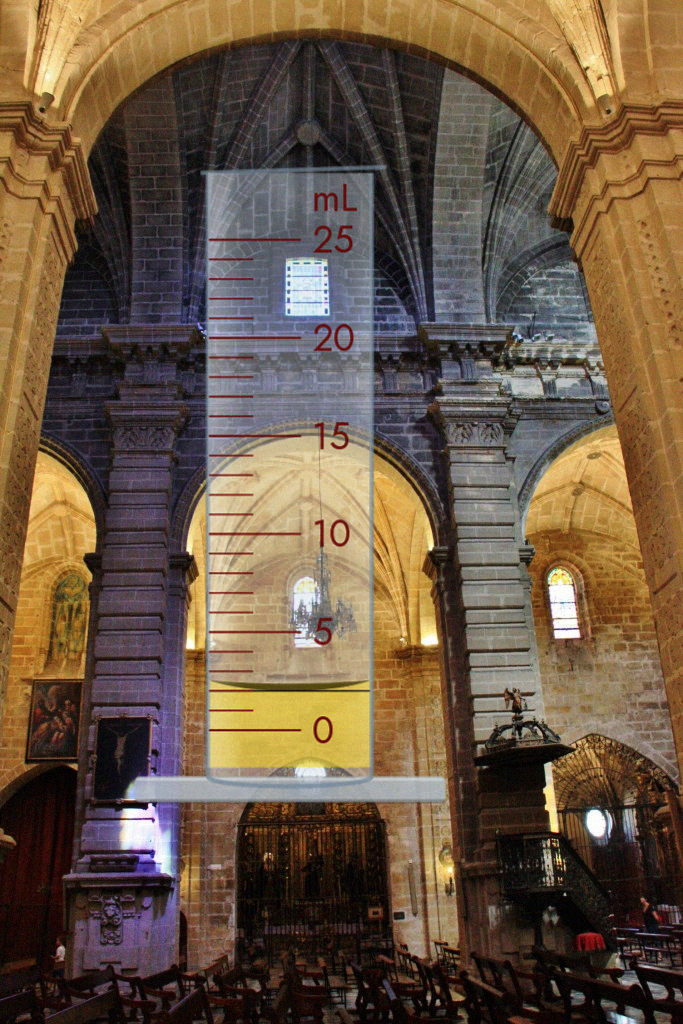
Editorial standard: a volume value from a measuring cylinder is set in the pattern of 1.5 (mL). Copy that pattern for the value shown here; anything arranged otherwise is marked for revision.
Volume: 2 (mL)
